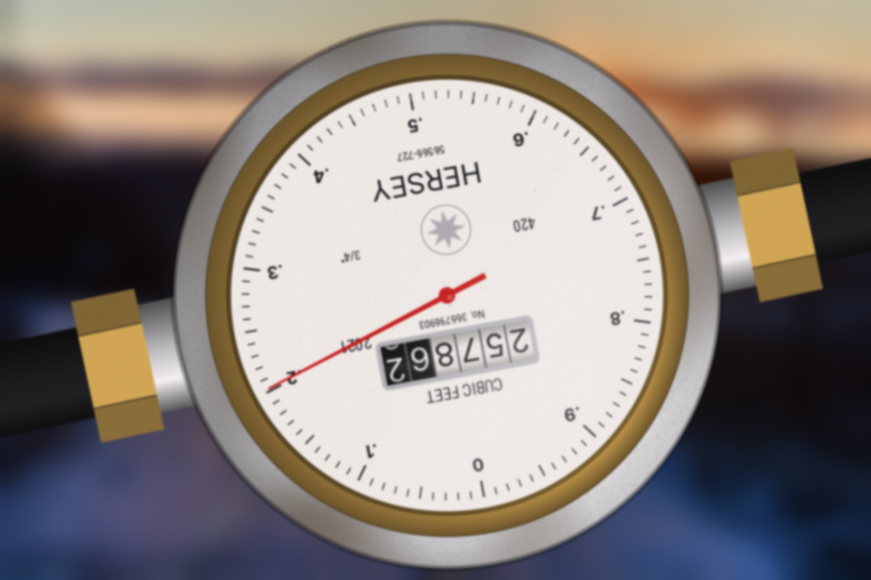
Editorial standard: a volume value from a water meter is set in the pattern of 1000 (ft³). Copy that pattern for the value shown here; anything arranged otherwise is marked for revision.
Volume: 257862.20 (ft³)
